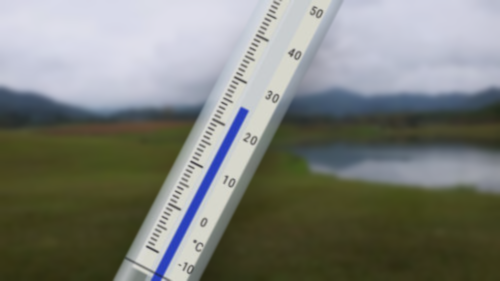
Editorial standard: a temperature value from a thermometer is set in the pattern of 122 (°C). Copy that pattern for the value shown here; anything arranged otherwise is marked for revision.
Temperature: 25 (°C)
